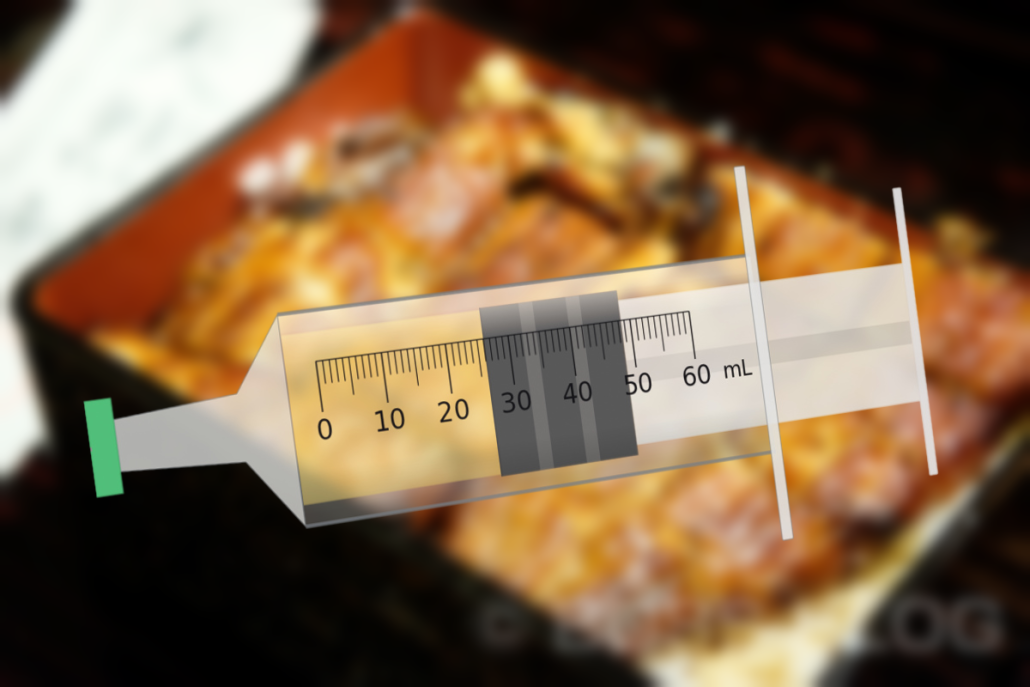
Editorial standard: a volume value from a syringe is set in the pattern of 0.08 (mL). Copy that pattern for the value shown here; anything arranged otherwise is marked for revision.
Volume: 26 (mL)
